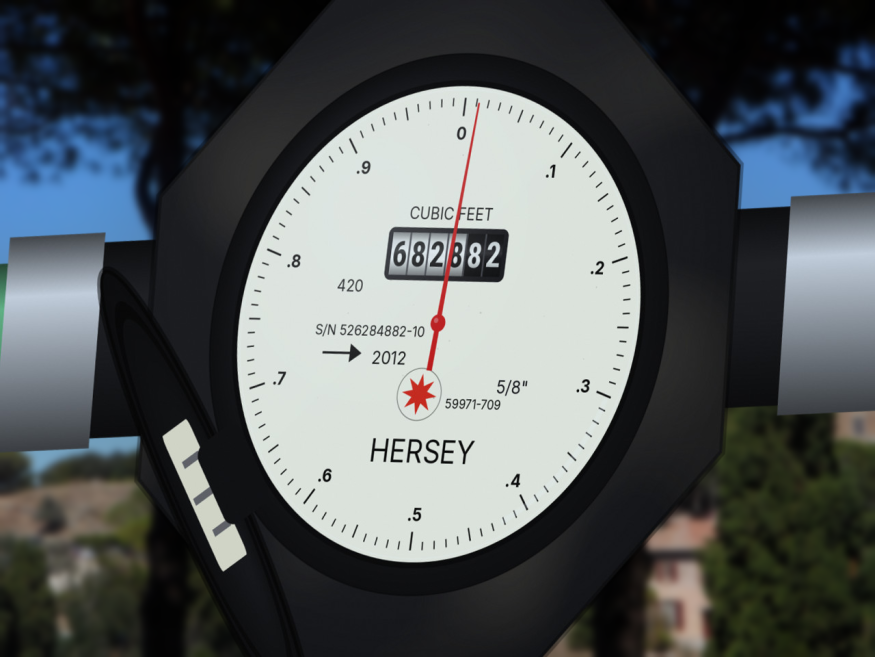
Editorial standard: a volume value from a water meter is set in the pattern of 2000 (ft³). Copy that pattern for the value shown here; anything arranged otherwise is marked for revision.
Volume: 682882.01 (ft³)
